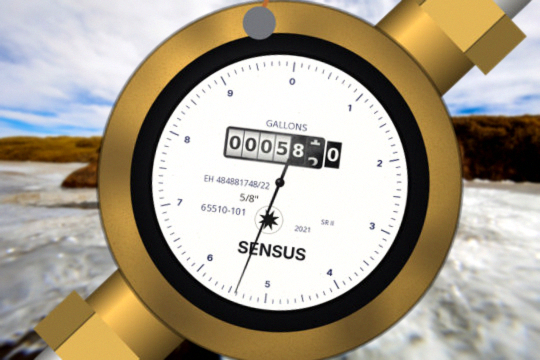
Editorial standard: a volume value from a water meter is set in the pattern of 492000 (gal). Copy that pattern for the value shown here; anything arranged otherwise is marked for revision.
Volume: 5815.4 (gal)
